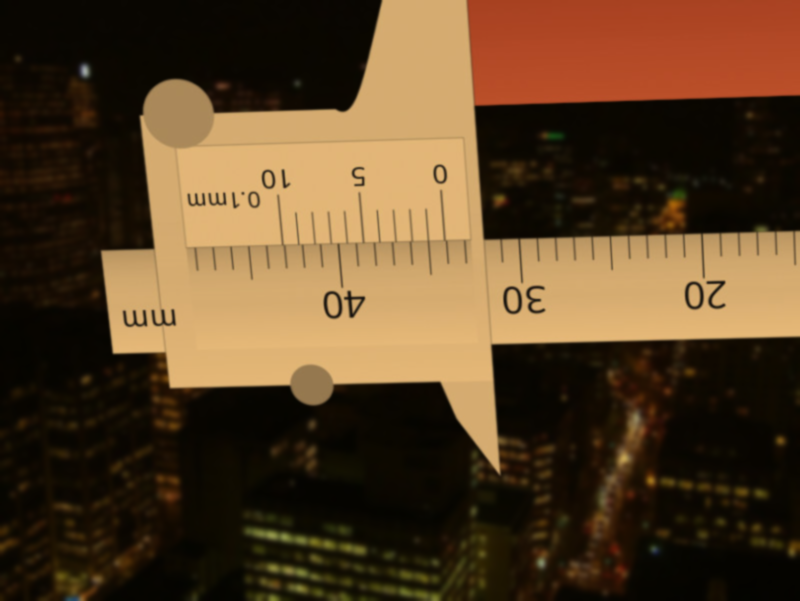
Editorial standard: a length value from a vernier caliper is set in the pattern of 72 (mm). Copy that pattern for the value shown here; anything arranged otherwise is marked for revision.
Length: 34.1 (mm)
